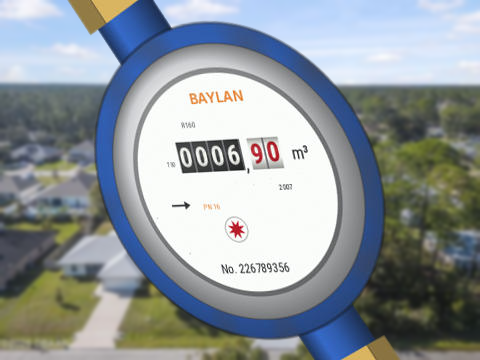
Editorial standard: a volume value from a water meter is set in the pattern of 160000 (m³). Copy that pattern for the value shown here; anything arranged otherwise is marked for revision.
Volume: 6.90 (m³)
